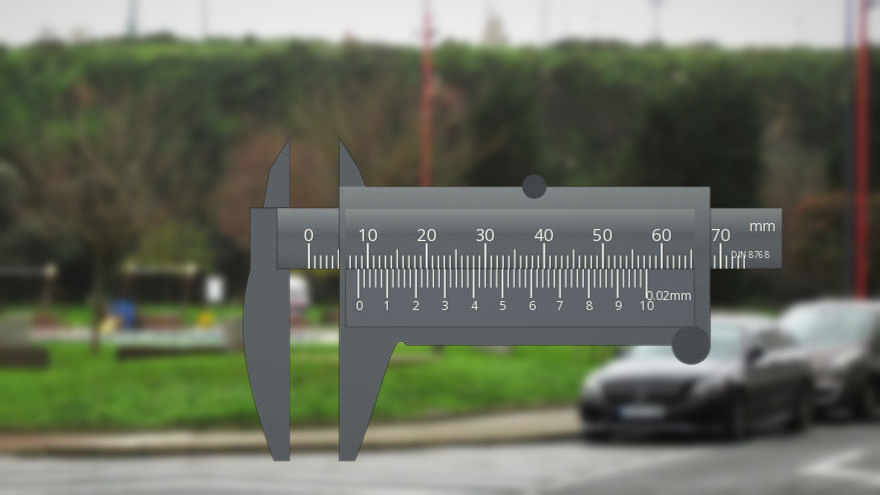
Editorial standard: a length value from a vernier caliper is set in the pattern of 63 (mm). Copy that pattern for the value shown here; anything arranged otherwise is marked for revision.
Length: 8.4 (mm)
